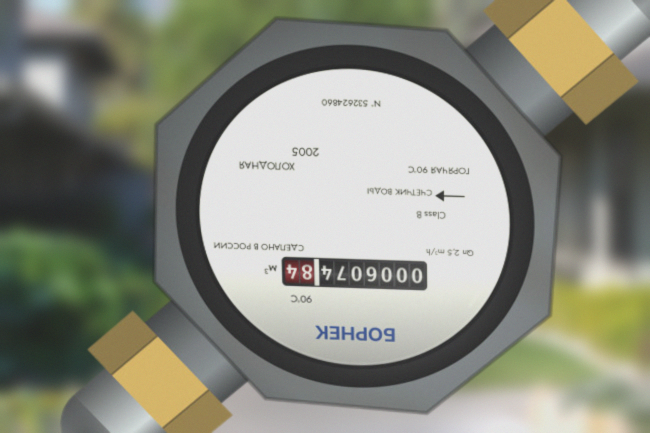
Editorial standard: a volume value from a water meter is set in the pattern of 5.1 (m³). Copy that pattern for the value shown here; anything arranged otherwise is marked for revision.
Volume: 6074.84 (m³)
